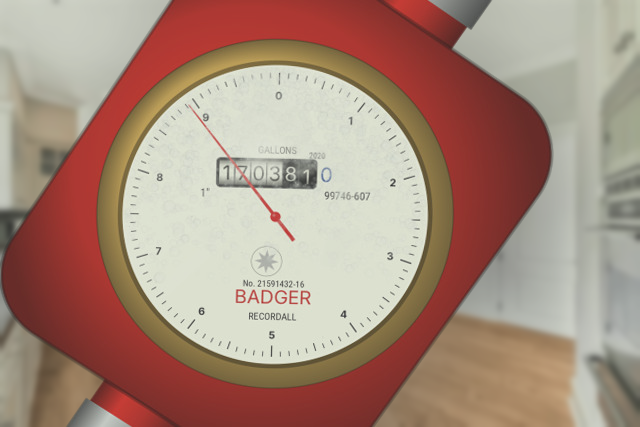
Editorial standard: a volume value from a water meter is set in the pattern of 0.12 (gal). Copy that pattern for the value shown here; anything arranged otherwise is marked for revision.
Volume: 1703808.9 (gal)
